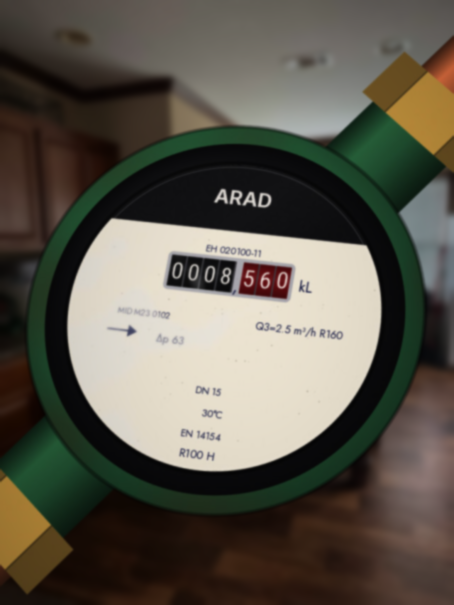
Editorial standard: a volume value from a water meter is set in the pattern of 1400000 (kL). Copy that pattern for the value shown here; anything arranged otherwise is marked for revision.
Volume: 8.560 (kL)
